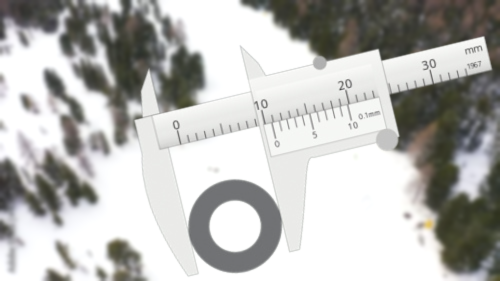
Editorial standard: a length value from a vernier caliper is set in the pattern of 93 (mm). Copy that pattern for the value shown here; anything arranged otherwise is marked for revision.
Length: 10.8 (mm)
